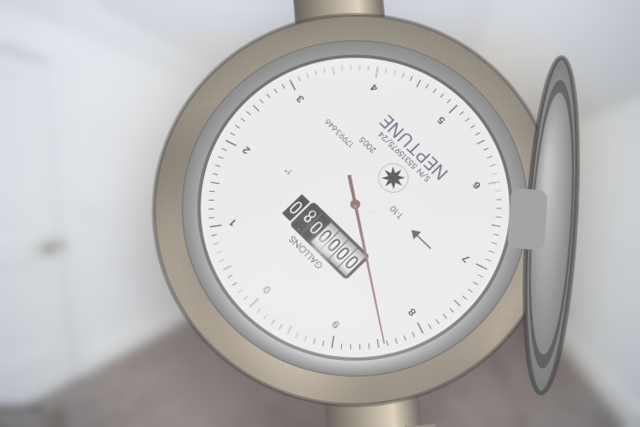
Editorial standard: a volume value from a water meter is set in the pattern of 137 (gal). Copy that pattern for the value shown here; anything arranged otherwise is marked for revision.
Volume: 78.4 (gal)
